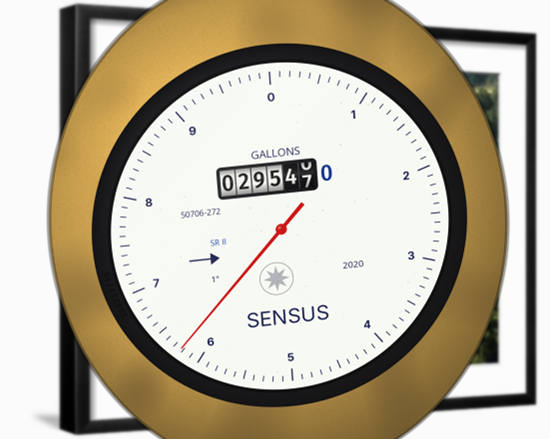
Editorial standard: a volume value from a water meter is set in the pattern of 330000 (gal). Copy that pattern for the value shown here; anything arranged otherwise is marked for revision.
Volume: 295466.2 (gal)
